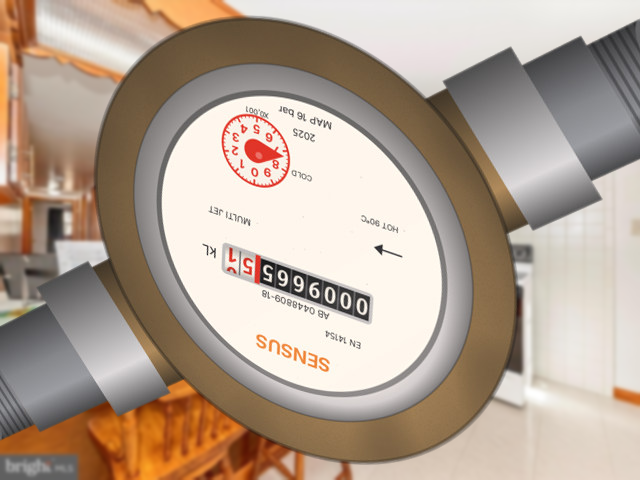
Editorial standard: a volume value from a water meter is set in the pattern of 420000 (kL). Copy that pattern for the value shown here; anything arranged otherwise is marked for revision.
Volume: 9665.507 (kL)
